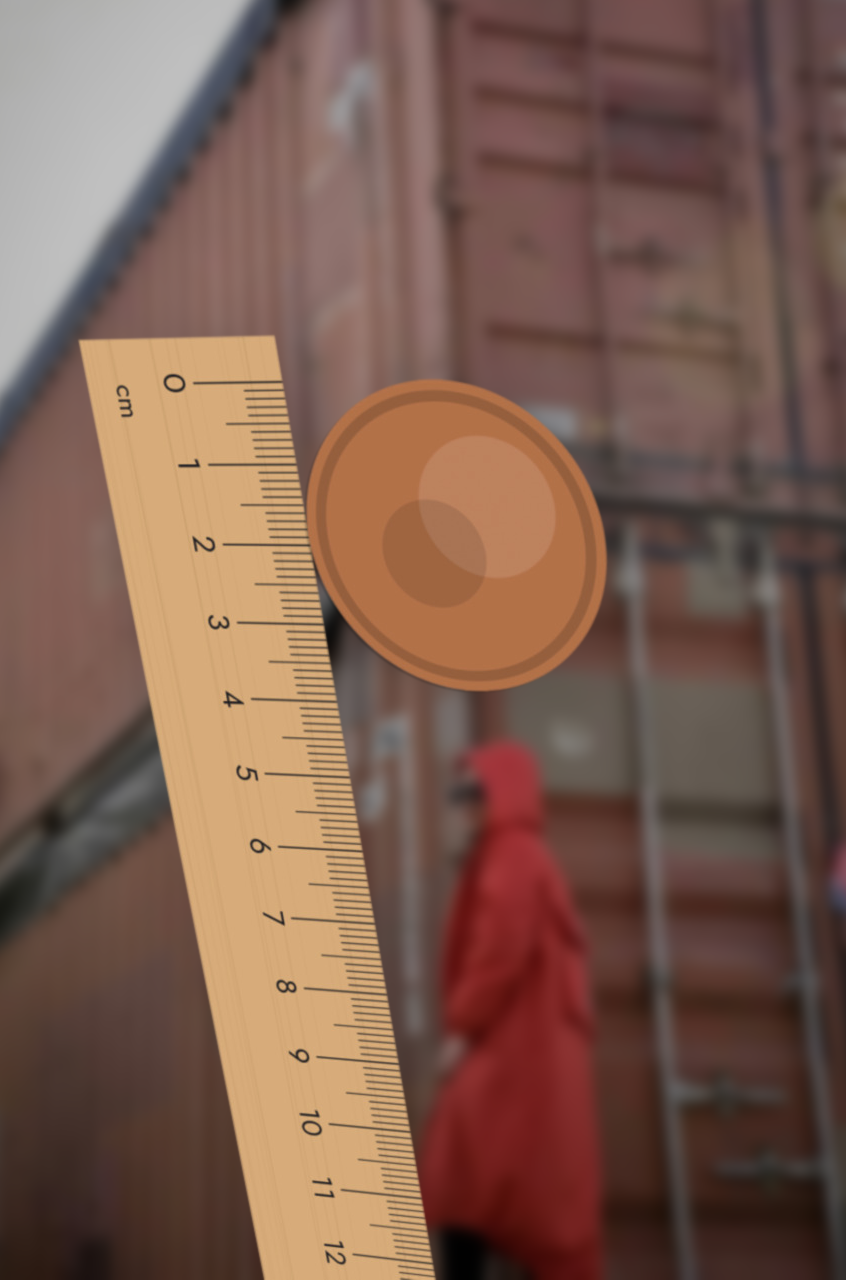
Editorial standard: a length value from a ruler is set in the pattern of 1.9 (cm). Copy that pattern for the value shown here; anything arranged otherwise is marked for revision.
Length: 3.8 (cm)
